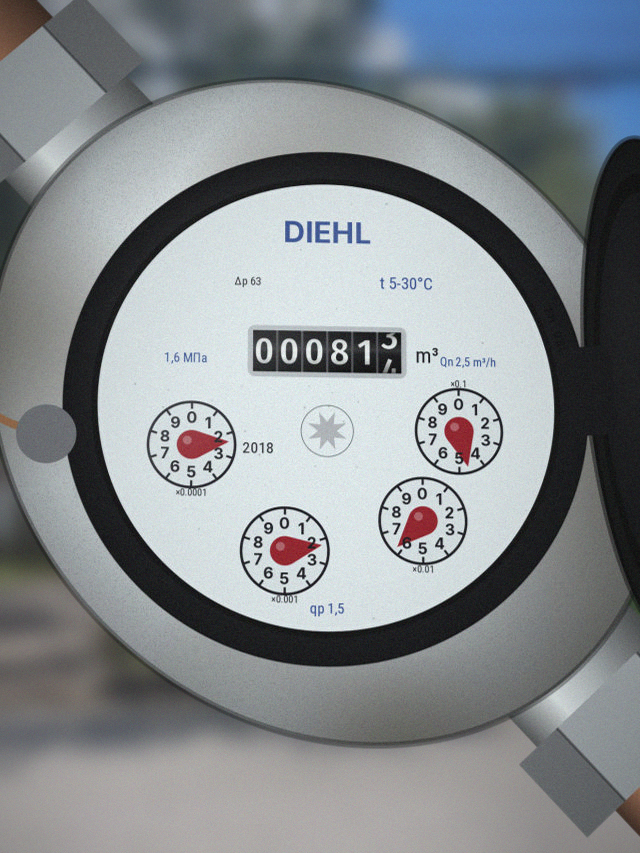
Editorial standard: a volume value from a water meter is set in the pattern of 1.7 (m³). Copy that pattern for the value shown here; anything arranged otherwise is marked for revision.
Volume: 813.4622 (m³)
